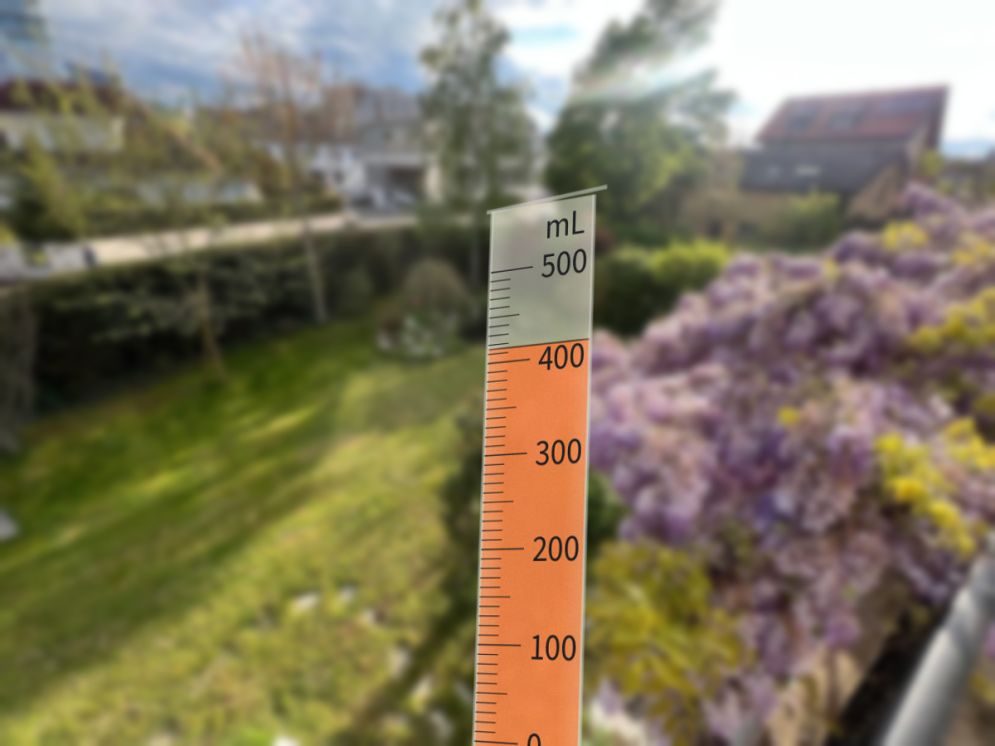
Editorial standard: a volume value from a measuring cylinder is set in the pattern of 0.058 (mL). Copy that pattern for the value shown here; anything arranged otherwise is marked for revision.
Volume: 415 (mL)
